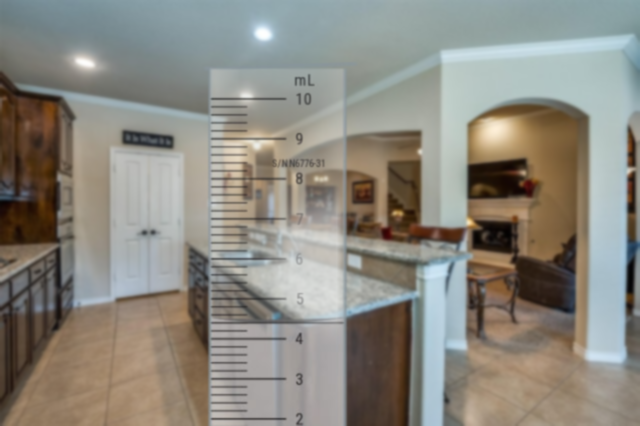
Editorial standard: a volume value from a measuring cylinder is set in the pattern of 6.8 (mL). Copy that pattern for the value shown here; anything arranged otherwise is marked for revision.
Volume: 4.4 (mL)
